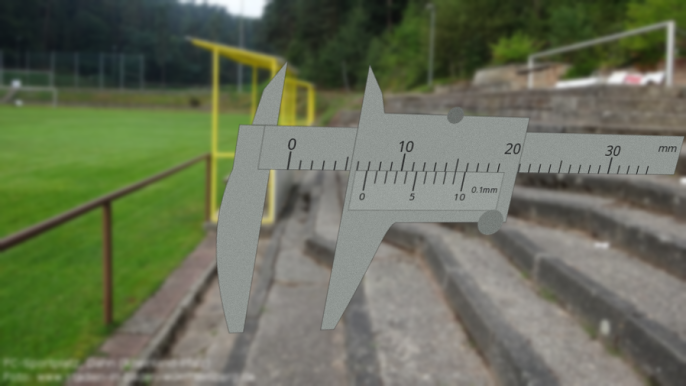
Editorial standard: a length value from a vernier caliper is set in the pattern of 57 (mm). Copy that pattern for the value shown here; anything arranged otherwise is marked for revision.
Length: 6.9 (mm)
